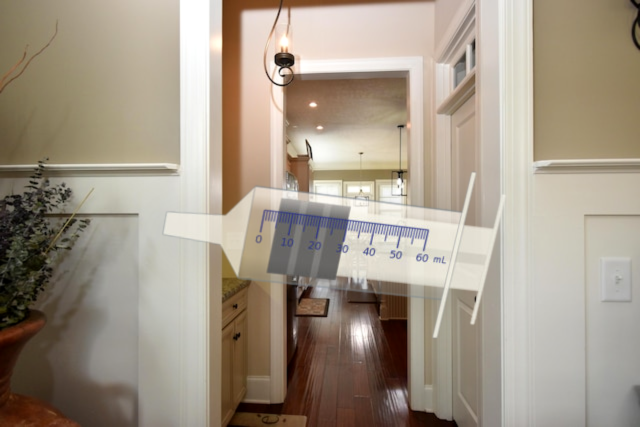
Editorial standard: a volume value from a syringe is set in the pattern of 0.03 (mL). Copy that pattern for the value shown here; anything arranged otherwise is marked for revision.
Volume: 5 (mL)
